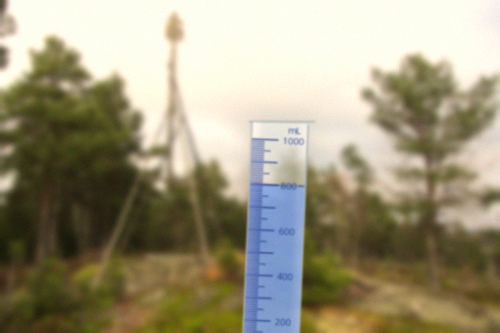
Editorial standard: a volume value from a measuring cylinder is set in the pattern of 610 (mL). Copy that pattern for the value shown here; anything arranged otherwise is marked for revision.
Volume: 800 (mL)
